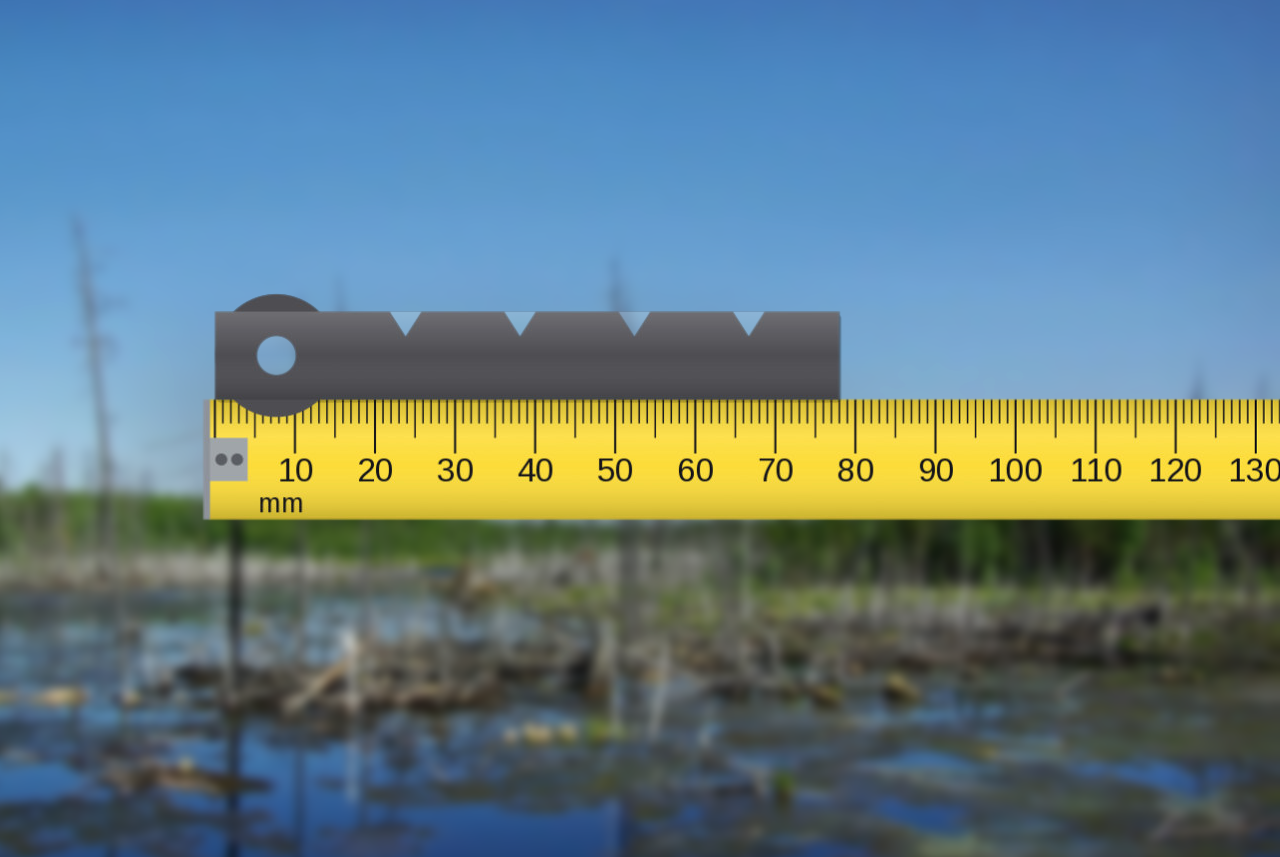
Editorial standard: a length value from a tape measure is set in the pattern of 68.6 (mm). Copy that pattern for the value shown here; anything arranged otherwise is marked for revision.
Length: 78 (mm)
